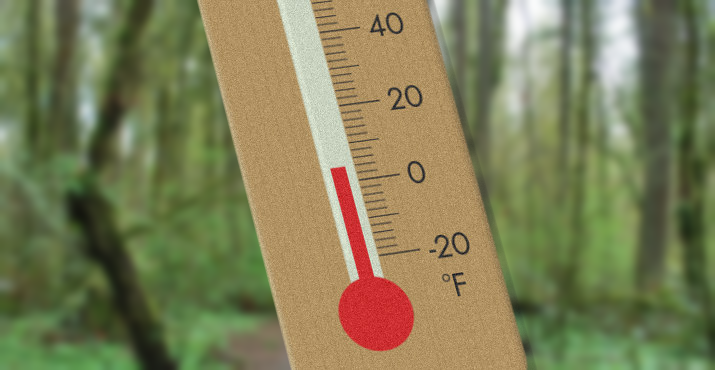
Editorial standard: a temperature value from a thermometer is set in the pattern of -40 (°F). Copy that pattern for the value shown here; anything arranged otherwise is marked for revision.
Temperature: 4 (°F)
